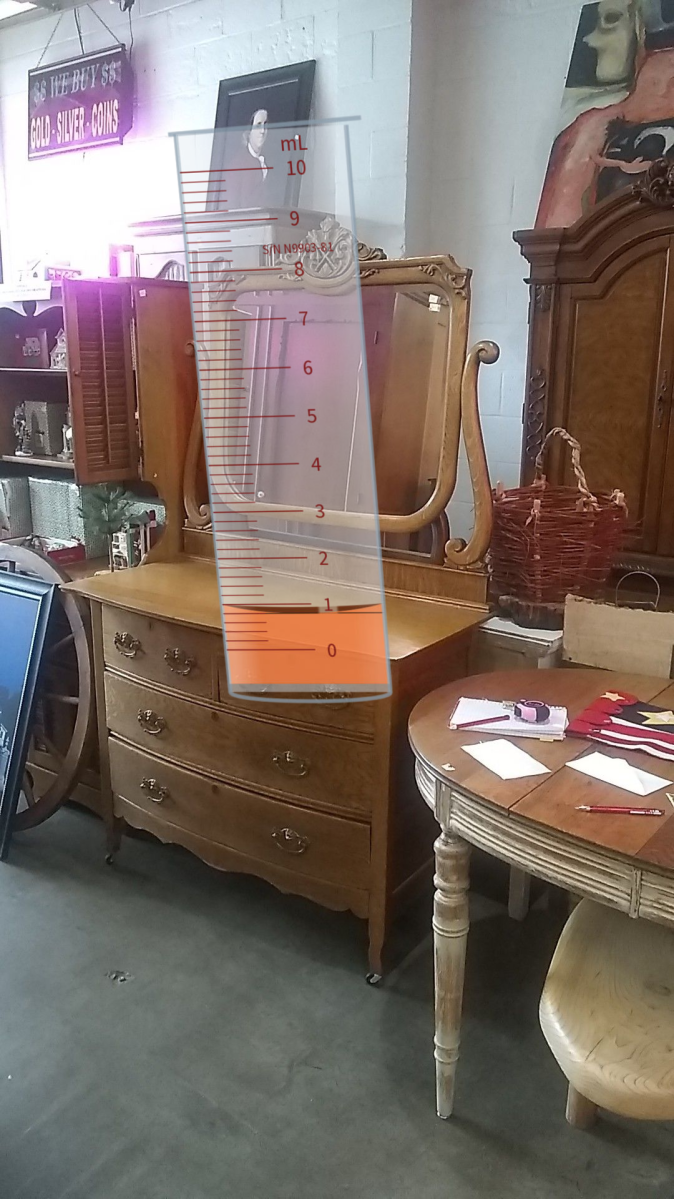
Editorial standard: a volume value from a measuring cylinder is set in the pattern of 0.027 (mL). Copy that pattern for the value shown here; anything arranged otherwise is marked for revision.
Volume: 0.8 (mL)
